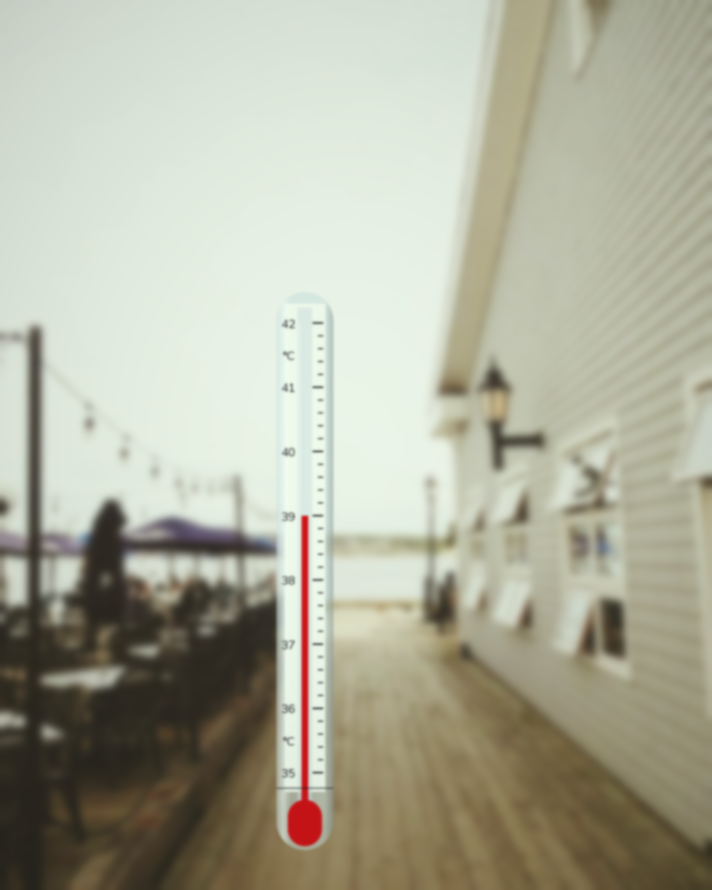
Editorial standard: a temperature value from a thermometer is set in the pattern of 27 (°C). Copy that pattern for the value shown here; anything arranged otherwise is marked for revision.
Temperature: 39 (°C)
